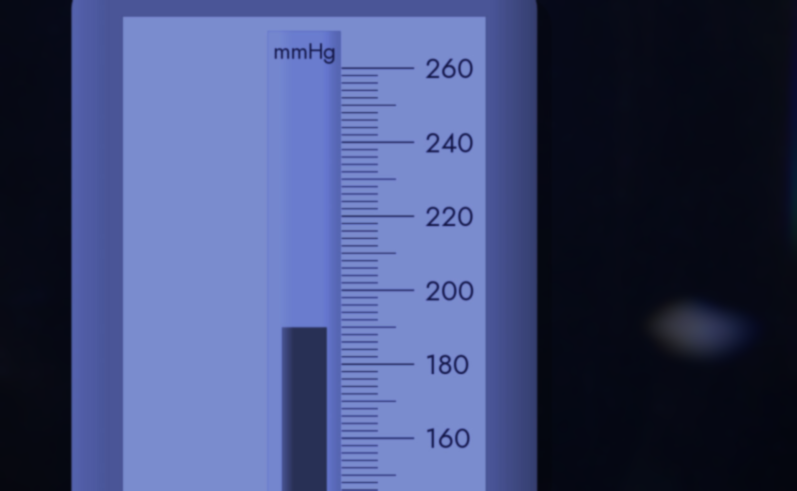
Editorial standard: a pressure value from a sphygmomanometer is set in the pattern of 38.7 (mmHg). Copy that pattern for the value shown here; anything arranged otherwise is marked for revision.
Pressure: 190 (mmHg)
